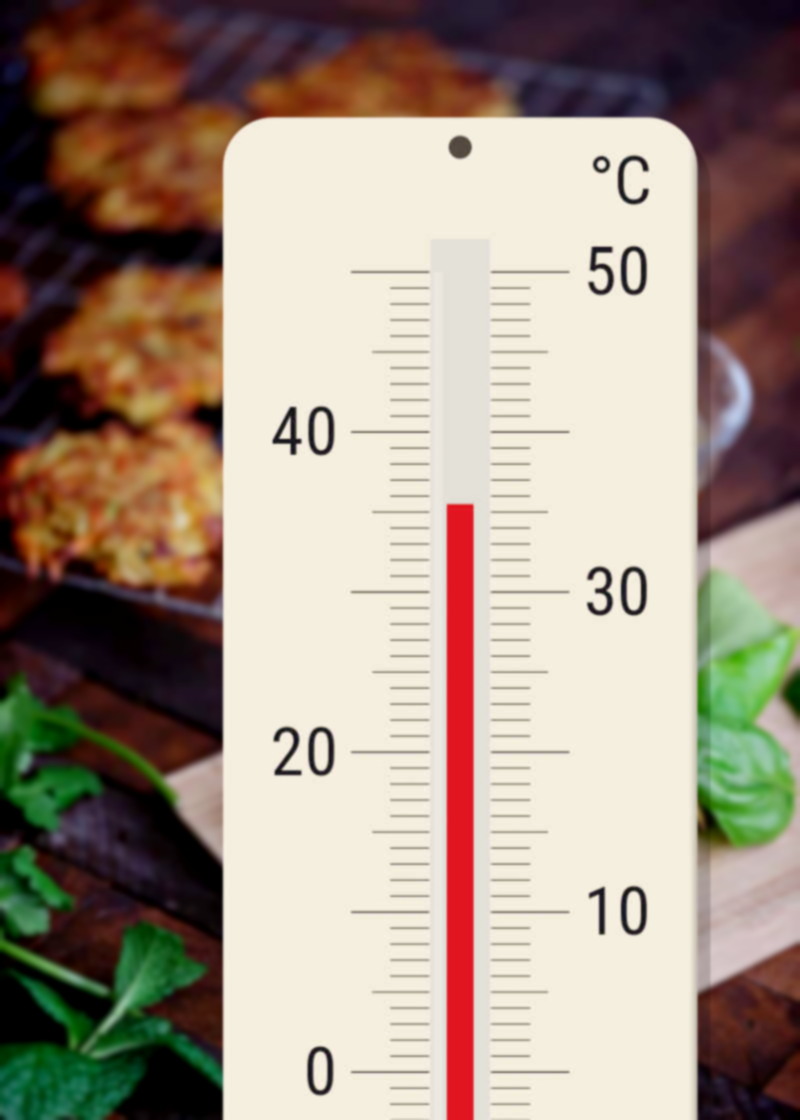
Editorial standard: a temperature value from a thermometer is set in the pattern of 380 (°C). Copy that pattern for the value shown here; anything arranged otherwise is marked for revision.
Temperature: 35.5 (°C)
